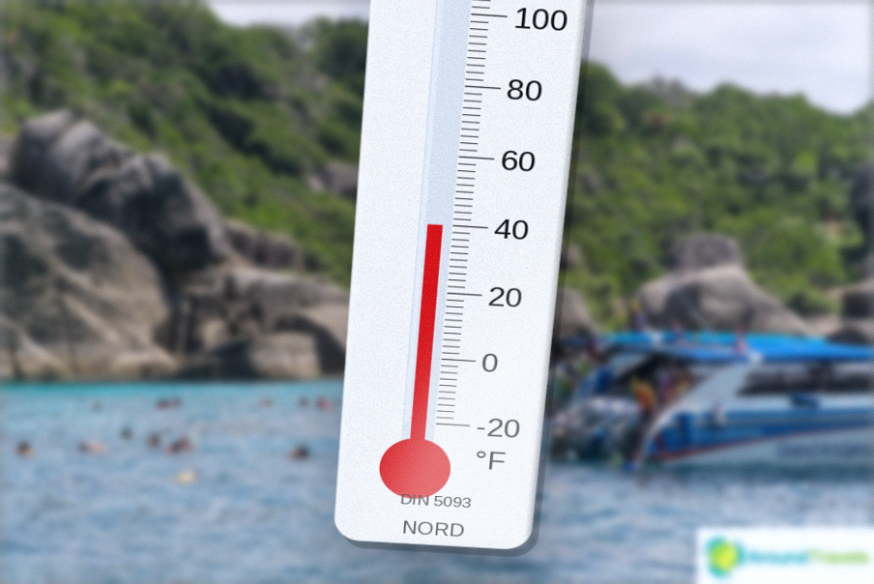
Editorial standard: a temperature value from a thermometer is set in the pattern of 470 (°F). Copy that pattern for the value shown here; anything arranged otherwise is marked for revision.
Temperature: 40 (°F)
